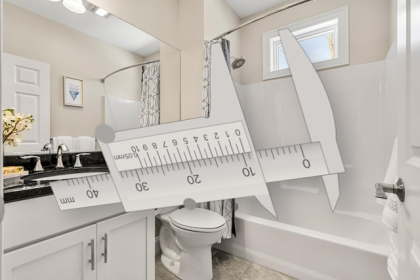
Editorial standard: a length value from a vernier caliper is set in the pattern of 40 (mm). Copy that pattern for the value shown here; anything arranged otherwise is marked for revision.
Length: 9.6 (mm)
